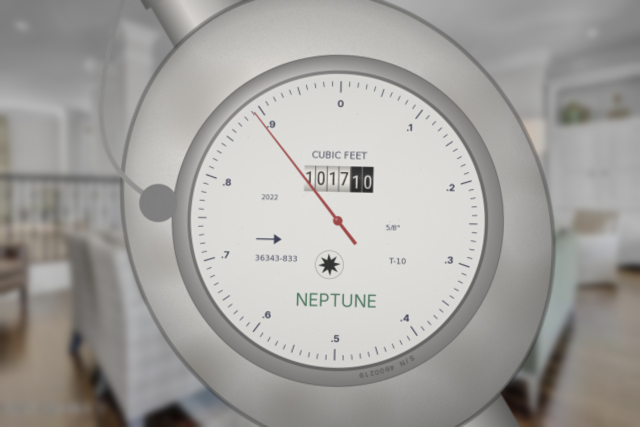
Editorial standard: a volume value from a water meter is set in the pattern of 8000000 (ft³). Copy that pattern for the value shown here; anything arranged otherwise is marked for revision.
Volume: 101709.89 (ft³)
